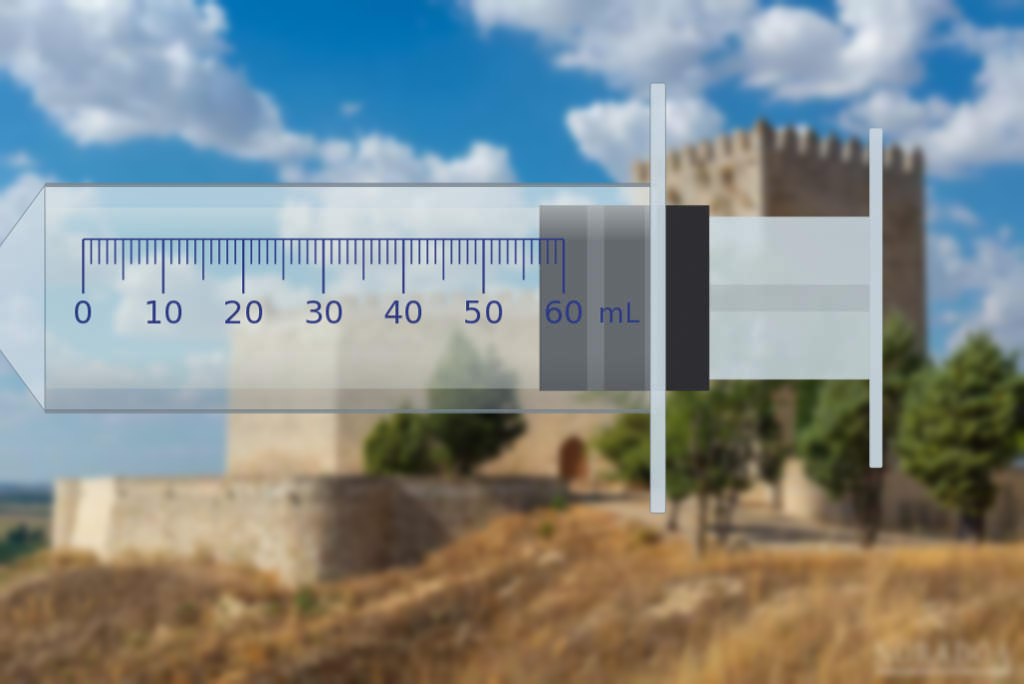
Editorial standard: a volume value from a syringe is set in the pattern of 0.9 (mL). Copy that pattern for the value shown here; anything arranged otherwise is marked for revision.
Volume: 57 (mL)
